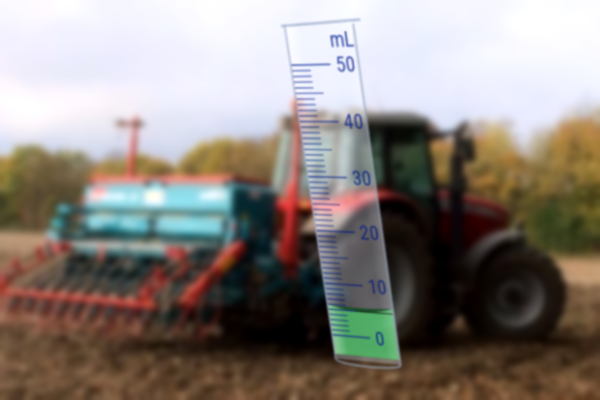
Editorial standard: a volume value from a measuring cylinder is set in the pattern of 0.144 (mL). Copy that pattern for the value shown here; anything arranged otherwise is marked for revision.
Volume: 5 (mL)
